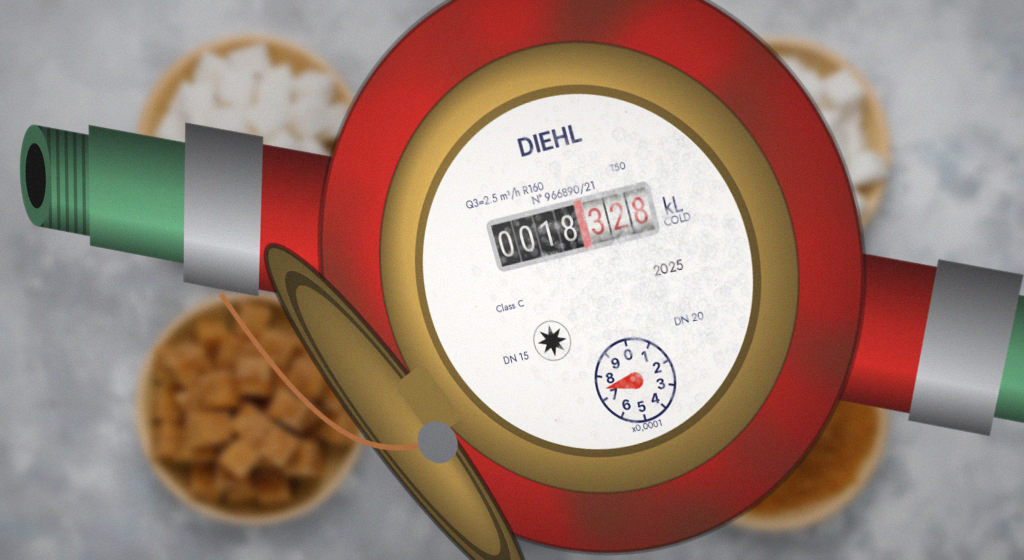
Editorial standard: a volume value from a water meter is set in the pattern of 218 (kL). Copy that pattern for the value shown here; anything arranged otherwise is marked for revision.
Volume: 18.3287 (kL)
